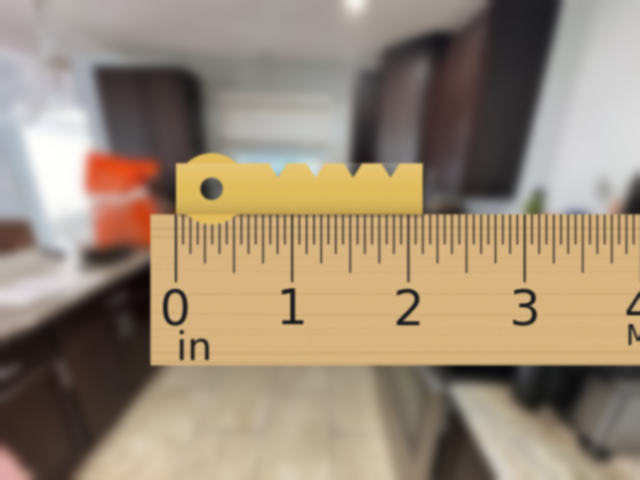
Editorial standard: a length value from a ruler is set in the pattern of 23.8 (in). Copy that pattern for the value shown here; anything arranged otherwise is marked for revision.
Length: 2.125 (in)
